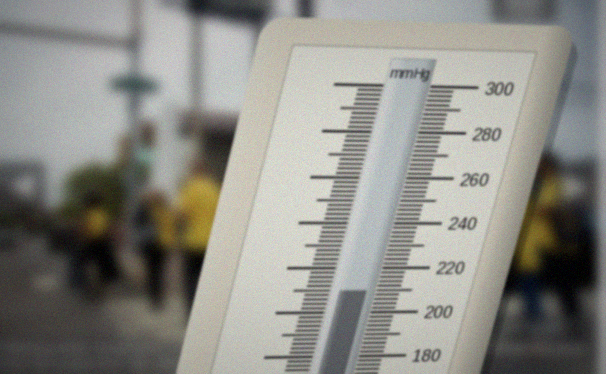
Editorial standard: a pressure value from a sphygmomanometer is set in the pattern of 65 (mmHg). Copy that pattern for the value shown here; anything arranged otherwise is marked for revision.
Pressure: 210 (mmHg)
